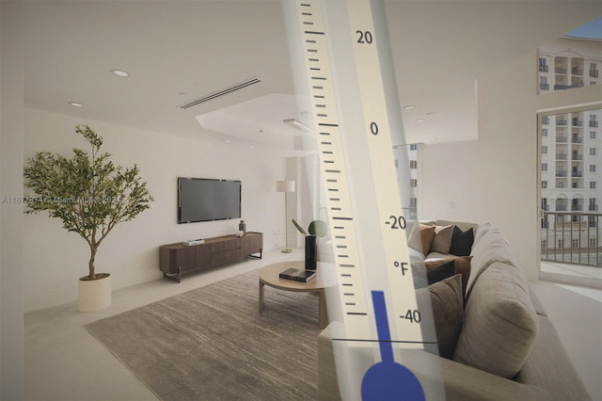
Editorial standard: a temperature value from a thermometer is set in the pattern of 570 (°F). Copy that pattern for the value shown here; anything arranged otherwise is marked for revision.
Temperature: -35 (°F)
